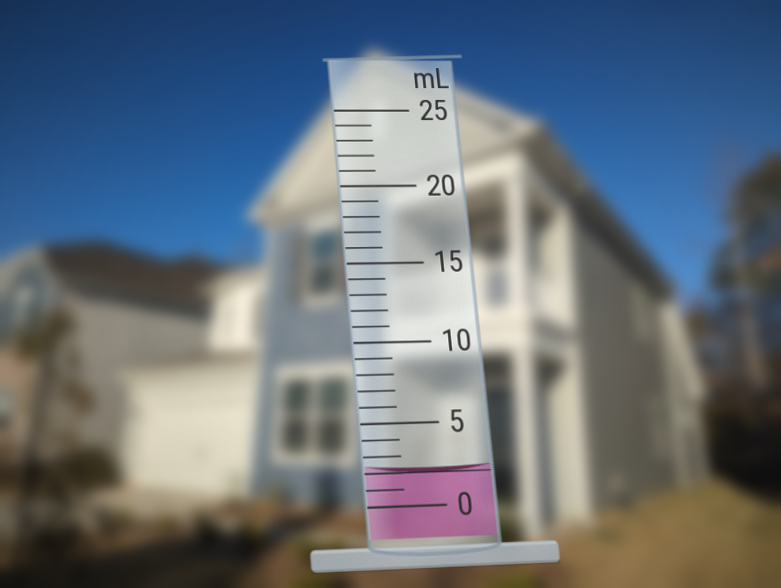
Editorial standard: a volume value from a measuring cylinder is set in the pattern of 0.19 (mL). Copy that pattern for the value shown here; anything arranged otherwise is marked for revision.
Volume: 2 (mL)
